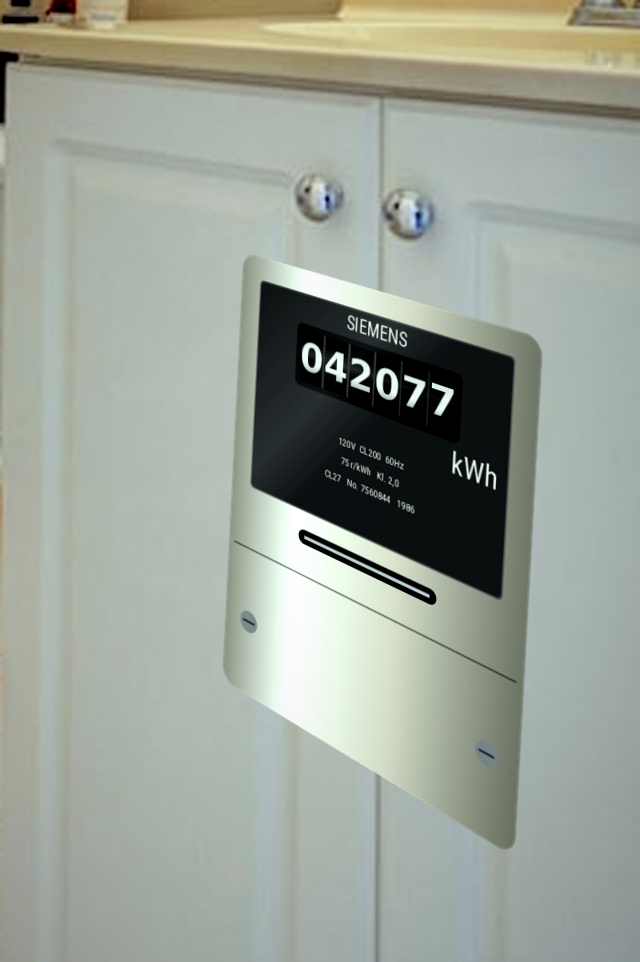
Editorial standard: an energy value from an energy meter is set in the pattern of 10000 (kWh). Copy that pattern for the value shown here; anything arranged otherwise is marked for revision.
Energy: 42077 (kWh)
